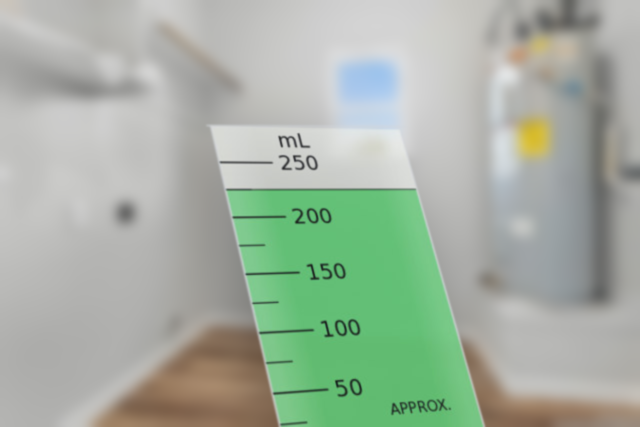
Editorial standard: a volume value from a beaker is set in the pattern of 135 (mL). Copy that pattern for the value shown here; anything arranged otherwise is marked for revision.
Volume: 225 (mL)
